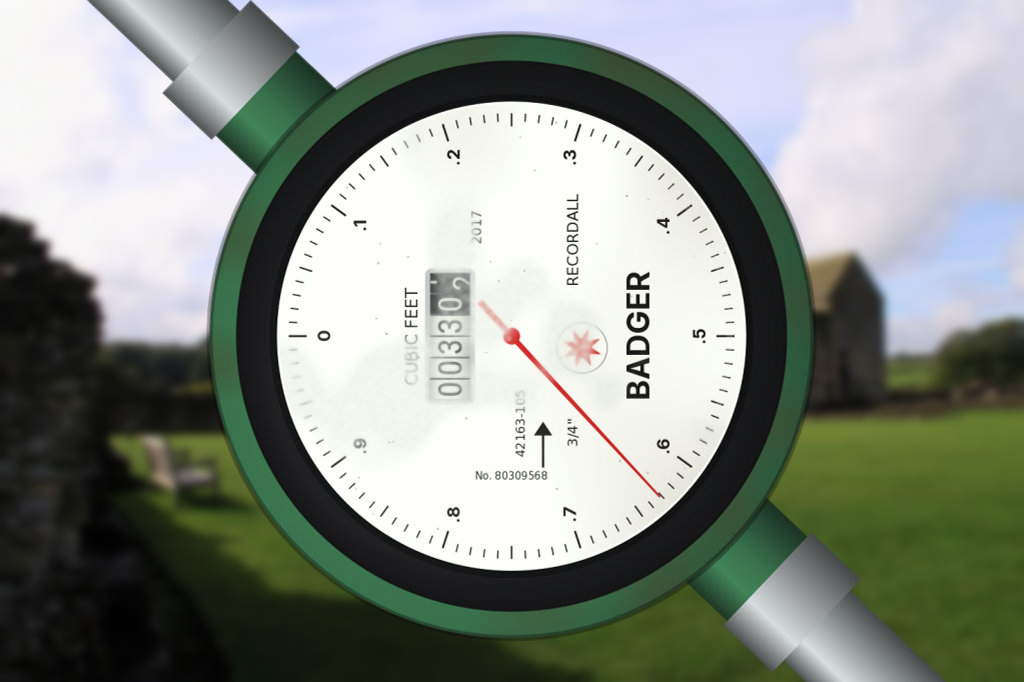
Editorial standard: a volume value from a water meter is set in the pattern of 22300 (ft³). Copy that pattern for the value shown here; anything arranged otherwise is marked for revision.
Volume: 3301.63 (ft³)
